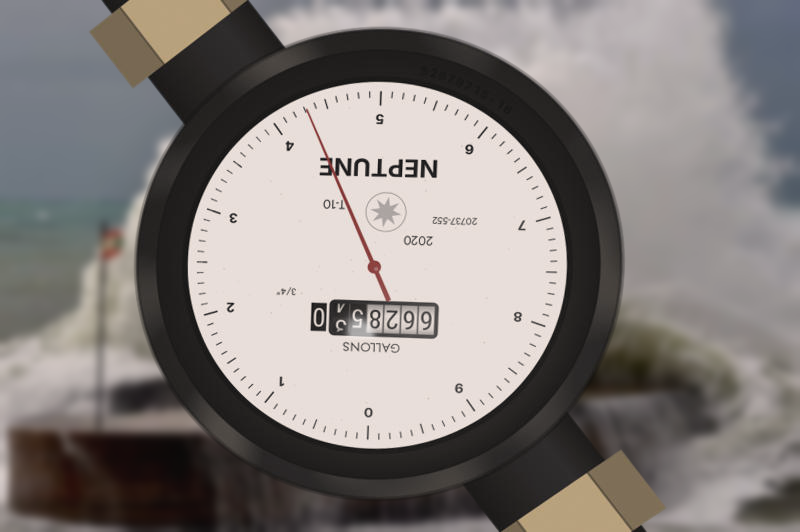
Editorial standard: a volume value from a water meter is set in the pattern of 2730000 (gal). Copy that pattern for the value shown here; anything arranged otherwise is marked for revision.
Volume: 6628534.3 (gal)
